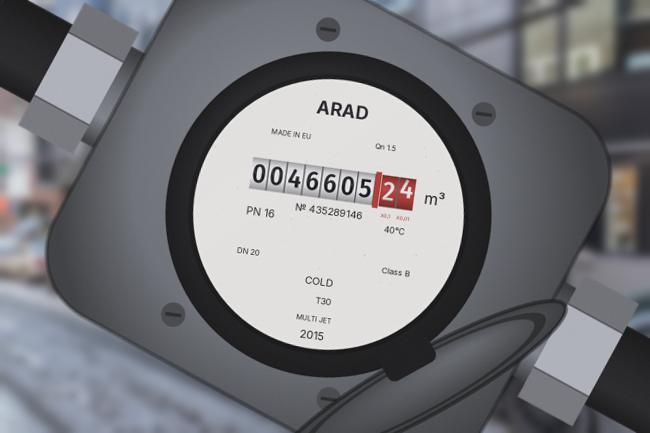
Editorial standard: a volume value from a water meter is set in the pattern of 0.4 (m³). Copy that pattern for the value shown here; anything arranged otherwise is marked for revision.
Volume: 46605.24 (m³)
